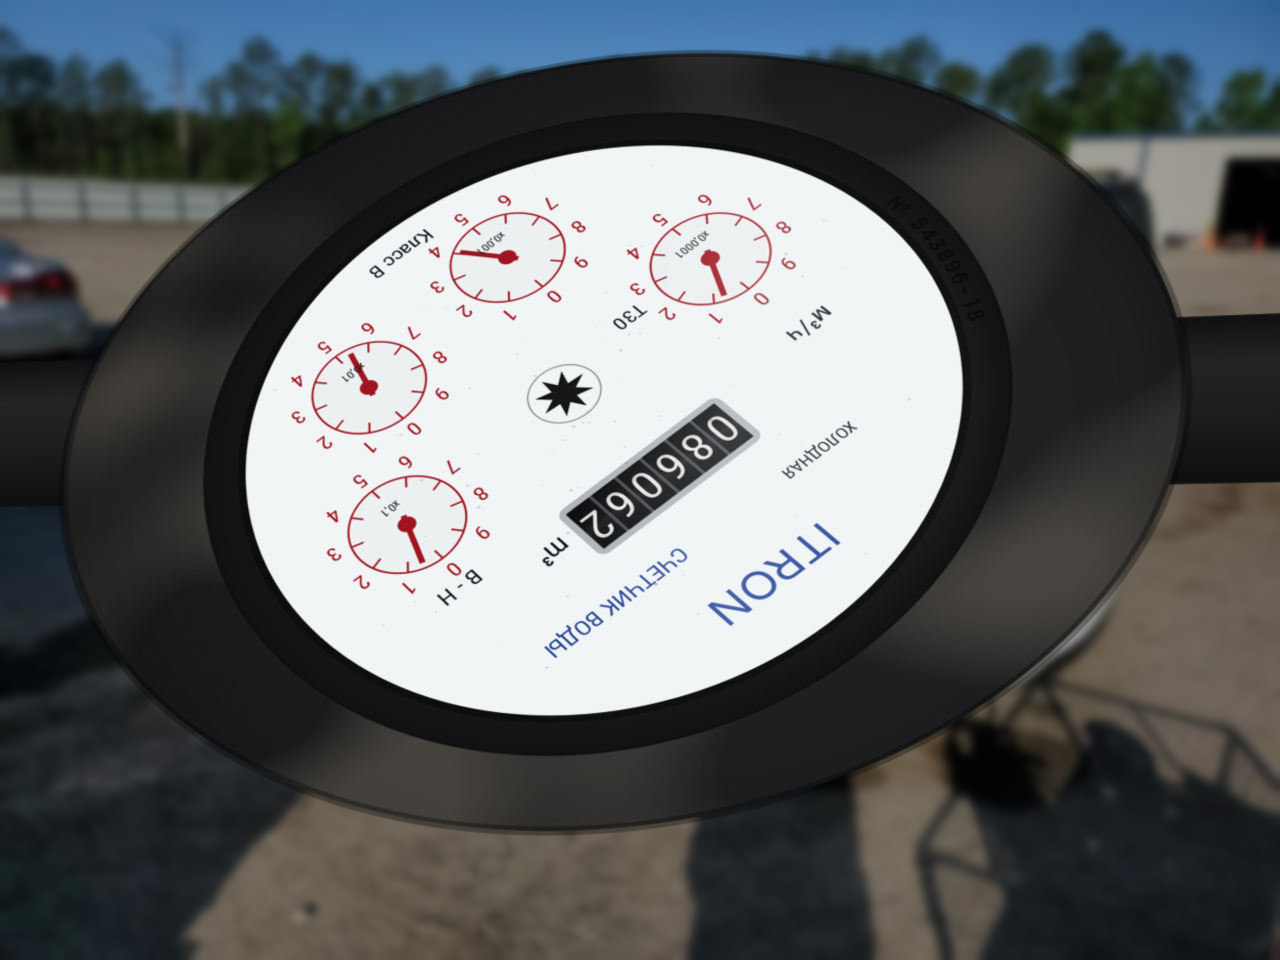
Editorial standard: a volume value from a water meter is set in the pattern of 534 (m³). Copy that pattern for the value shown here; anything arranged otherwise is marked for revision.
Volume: 86062.0540 (m³)
